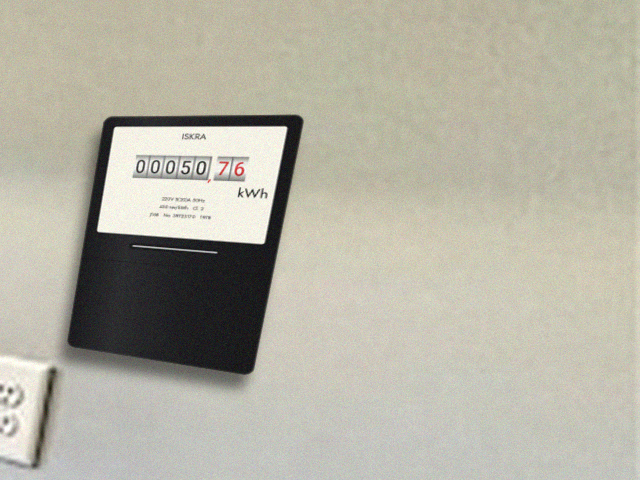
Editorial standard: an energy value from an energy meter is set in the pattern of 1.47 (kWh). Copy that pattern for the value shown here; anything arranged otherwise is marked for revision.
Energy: 50.76 (kWh)
